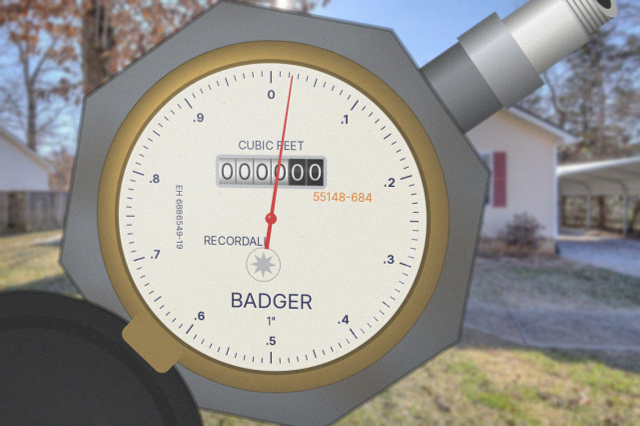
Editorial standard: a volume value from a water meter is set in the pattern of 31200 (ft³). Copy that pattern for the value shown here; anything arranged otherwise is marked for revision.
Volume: 0.02 (ft³)
